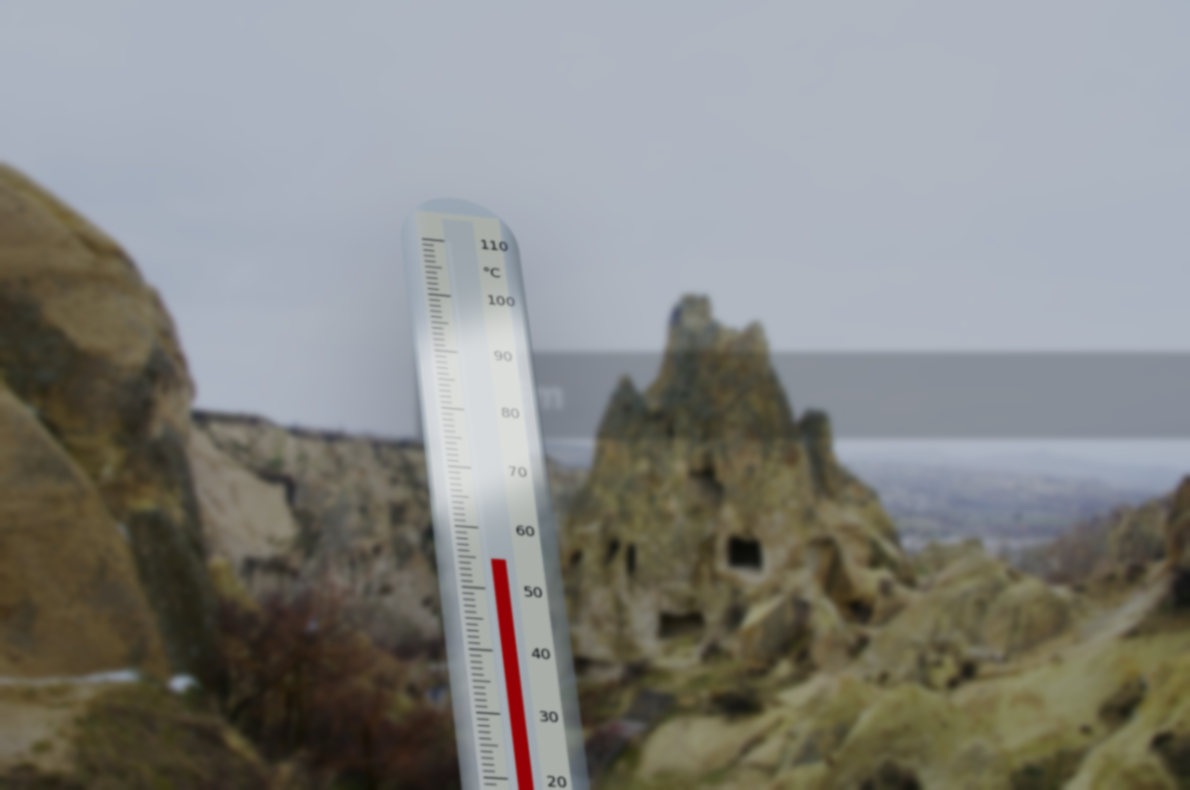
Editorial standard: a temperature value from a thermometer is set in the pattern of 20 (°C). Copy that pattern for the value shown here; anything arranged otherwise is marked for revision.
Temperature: 55 (°C)
